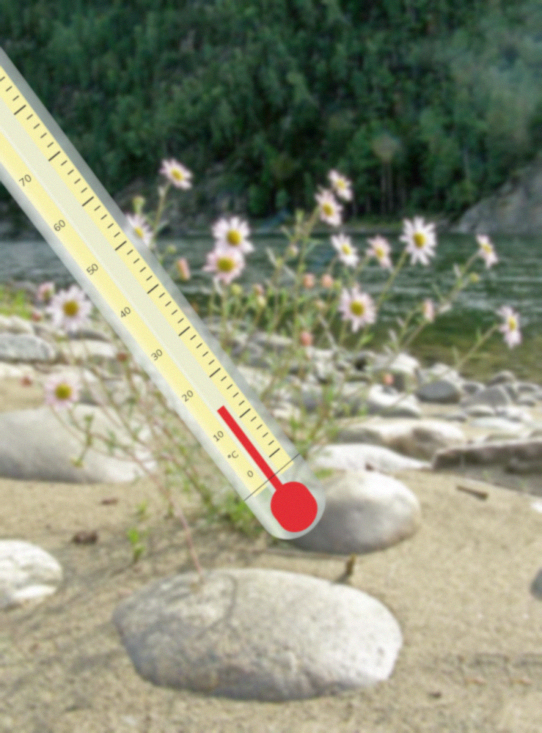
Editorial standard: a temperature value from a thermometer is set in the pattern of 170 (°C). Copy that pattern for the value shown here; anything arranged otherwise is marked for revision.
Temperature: 14 (°C)
